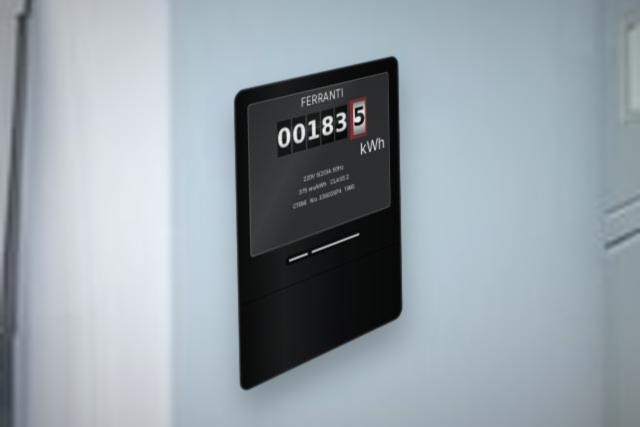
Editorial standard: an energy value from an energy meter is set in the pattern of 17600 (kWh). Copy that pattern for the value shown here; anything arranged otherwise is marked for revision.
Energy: 183.5 (kWh)
